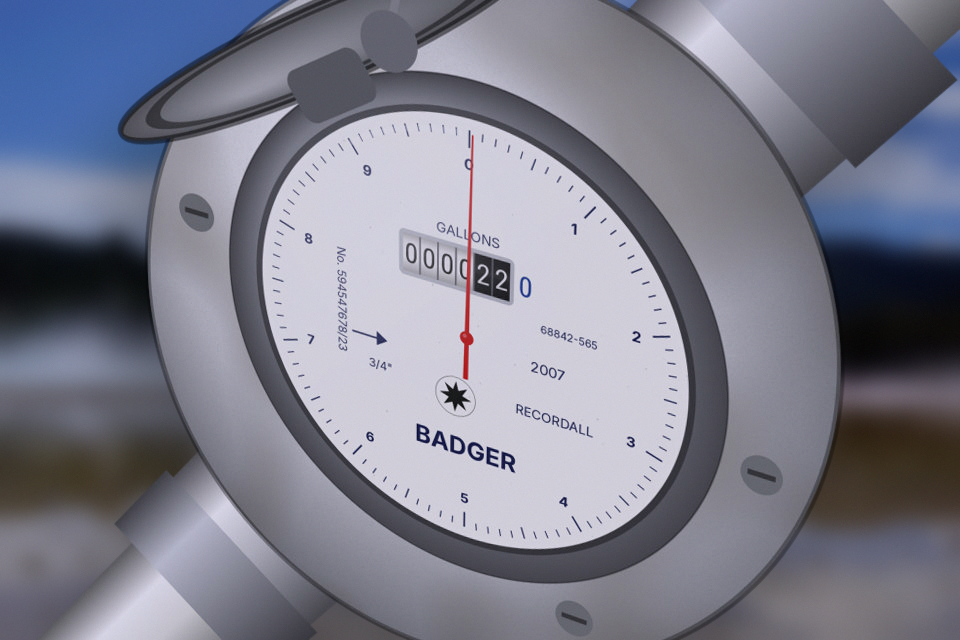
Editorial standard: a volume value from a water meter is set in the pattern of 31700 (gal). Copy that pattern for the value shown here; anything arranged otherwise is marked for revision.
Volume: 220.0 (gal)
